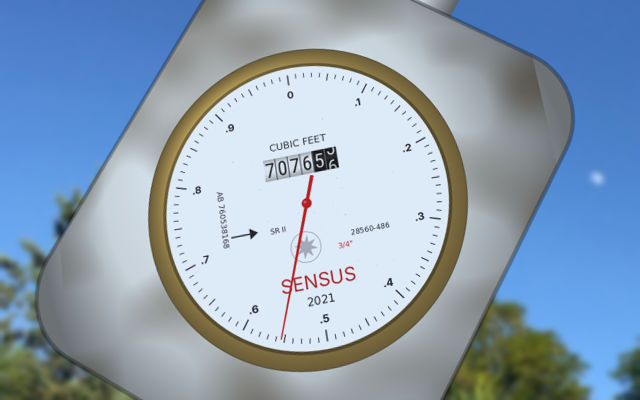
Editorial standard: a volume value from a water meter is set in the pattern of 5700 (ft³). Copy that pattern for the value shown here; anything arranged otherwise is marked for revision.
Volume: 707655.55 (ft³)
